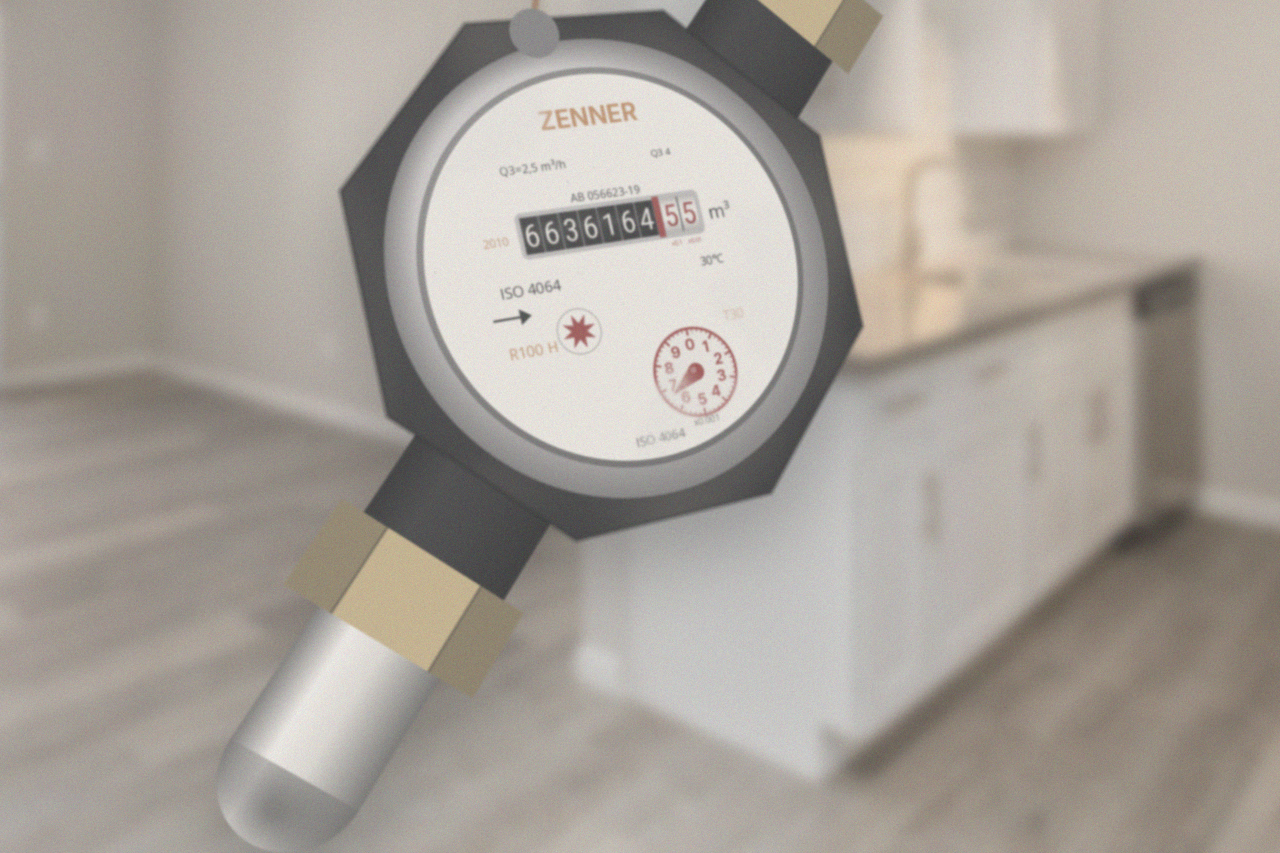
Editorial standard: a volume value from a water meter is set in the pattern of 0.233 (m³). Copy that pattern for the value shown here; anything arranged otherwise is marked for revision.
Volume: 6636164.556 (m³)
